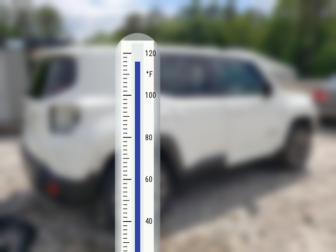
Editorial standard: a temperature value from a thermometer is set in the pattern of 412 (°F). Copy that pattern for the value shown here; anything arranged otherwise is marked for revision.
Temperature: 116 (°F)
